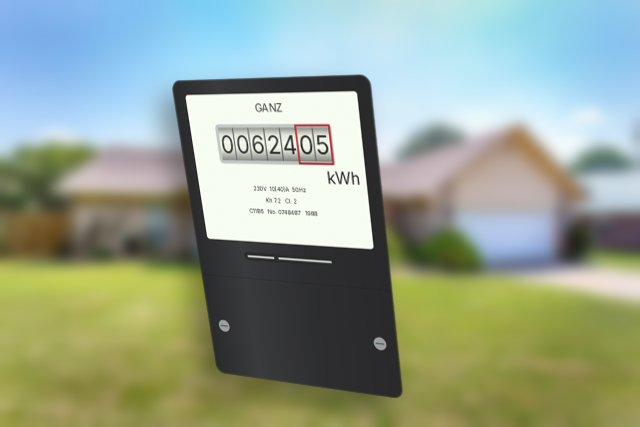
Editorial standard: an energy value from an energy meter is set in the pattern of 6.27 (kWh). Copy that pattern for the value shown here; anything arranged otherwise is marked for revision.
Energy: 624.05 (kWh)
